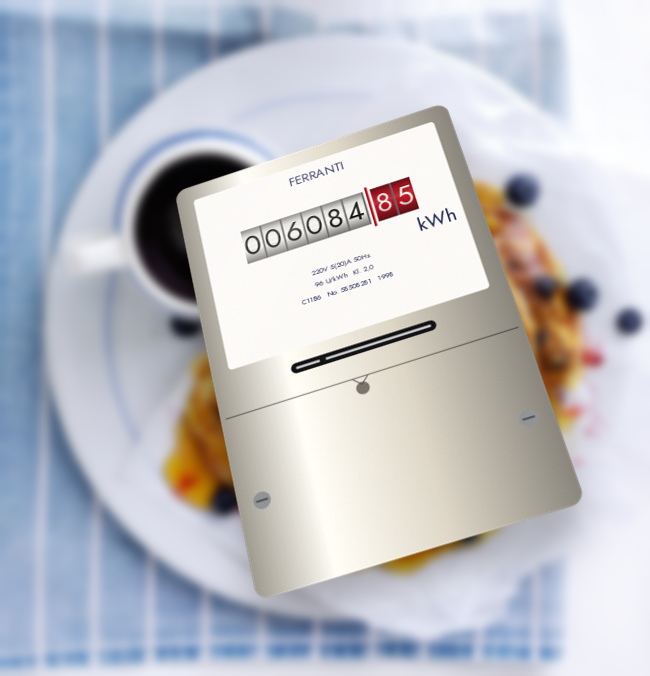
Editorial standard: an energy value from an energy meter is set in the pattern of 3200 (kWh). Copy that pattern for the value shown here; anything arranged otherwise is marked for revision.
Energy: 6084.85 (kWh)
